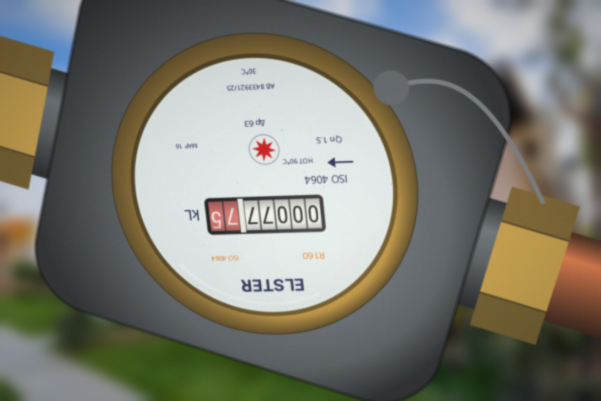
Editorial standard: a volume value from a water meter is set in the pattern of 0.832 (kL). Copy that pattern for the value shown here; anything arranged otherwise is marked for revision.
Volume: 77.75 (kL)
